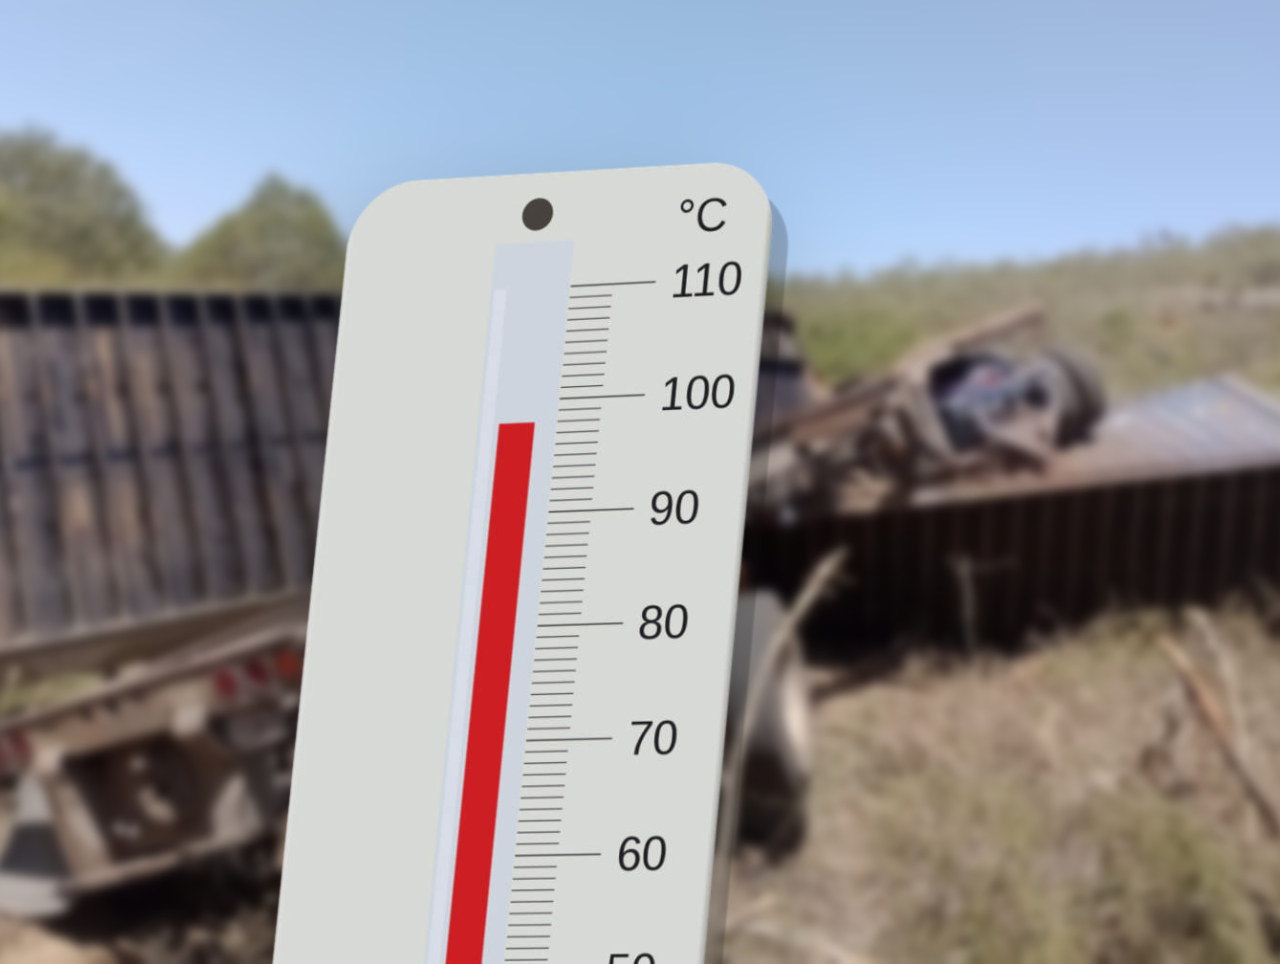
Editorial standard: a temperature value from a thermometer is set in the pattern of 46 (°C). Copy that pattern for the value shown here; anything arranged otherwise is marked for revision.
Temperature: 98 (°C)
